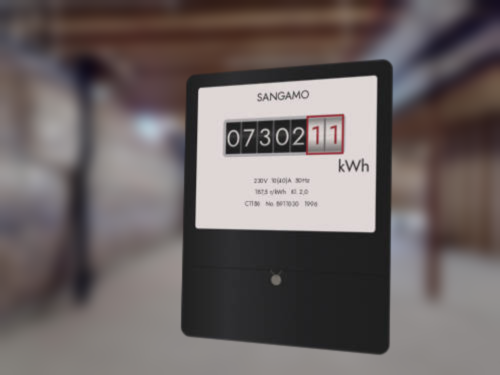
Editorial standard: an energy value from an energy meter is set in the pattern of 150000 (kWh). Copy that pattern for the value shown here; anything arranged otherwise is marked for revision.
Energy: 7302.11 (kWh)
